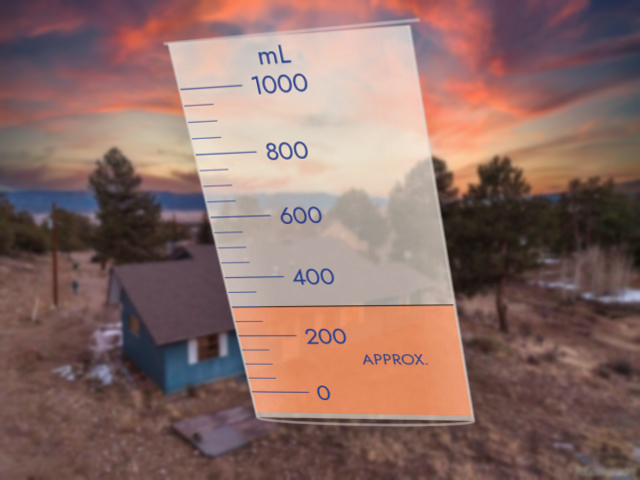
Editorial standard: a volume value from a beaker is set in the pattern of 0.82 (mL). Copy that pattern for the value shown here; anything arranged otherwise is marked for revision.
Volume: 300 (mL)
